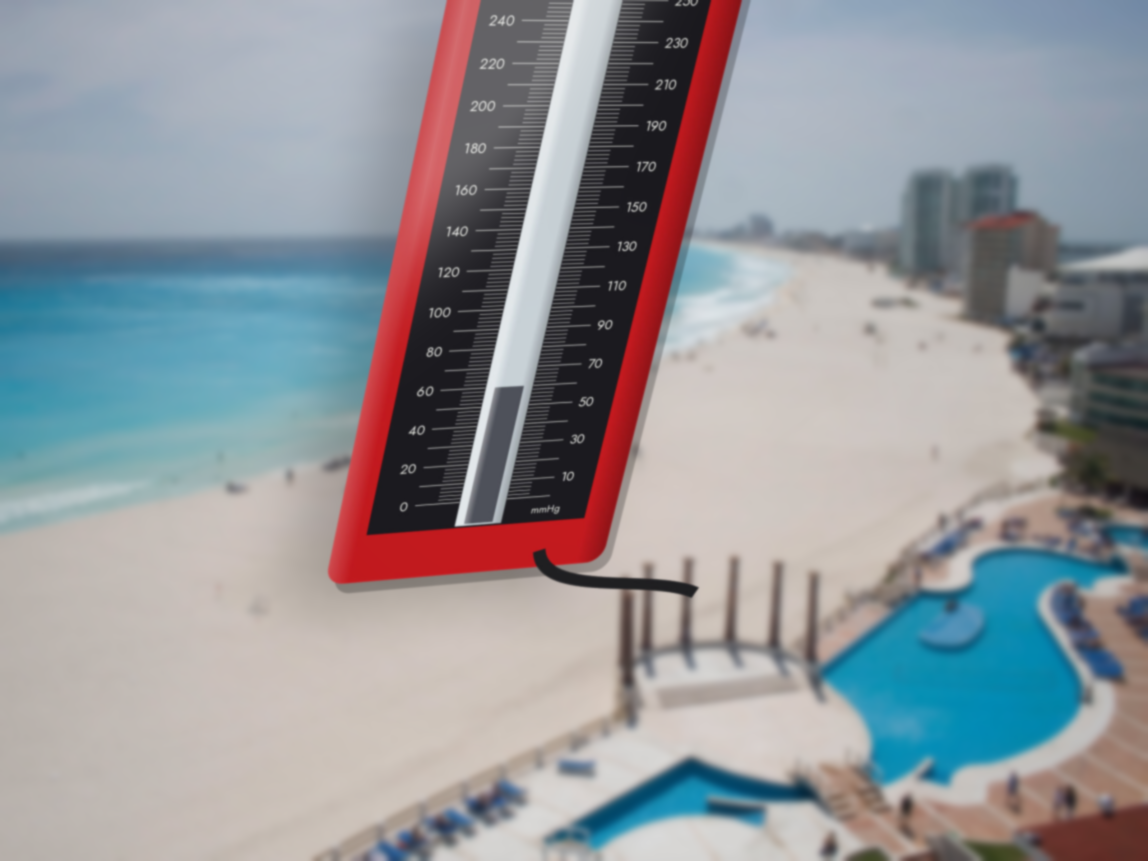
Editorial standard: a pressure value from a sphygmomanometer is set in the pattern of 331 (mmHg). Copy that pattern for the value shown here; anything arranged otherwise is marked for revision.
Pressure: 60 (mmHg)
